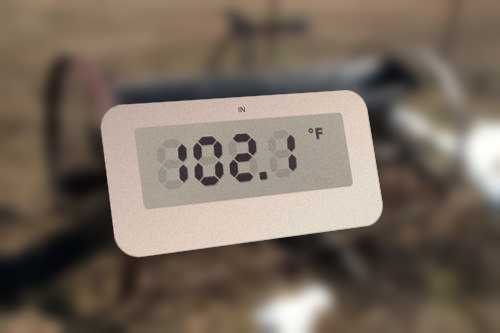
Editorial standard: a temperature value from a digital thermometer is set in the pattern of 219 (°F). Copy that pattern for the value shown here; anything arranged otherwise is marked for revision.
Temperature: 102.1 (°F)
